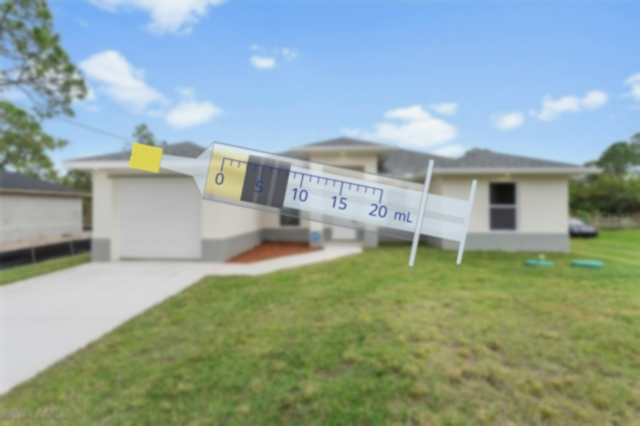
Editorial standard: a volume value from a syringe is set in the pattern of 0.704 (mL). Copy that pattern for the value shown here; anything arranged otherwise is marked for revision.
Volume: 3 (mL)
